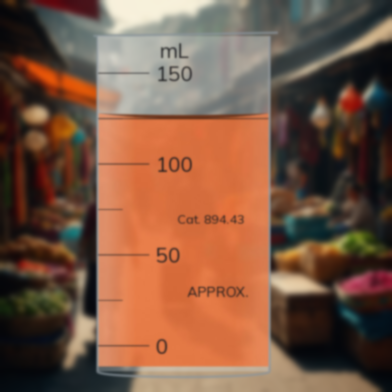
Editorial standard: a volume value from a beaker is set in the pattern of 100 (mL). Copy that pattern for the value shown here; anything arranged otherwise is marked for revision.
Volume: 125 (mL)
